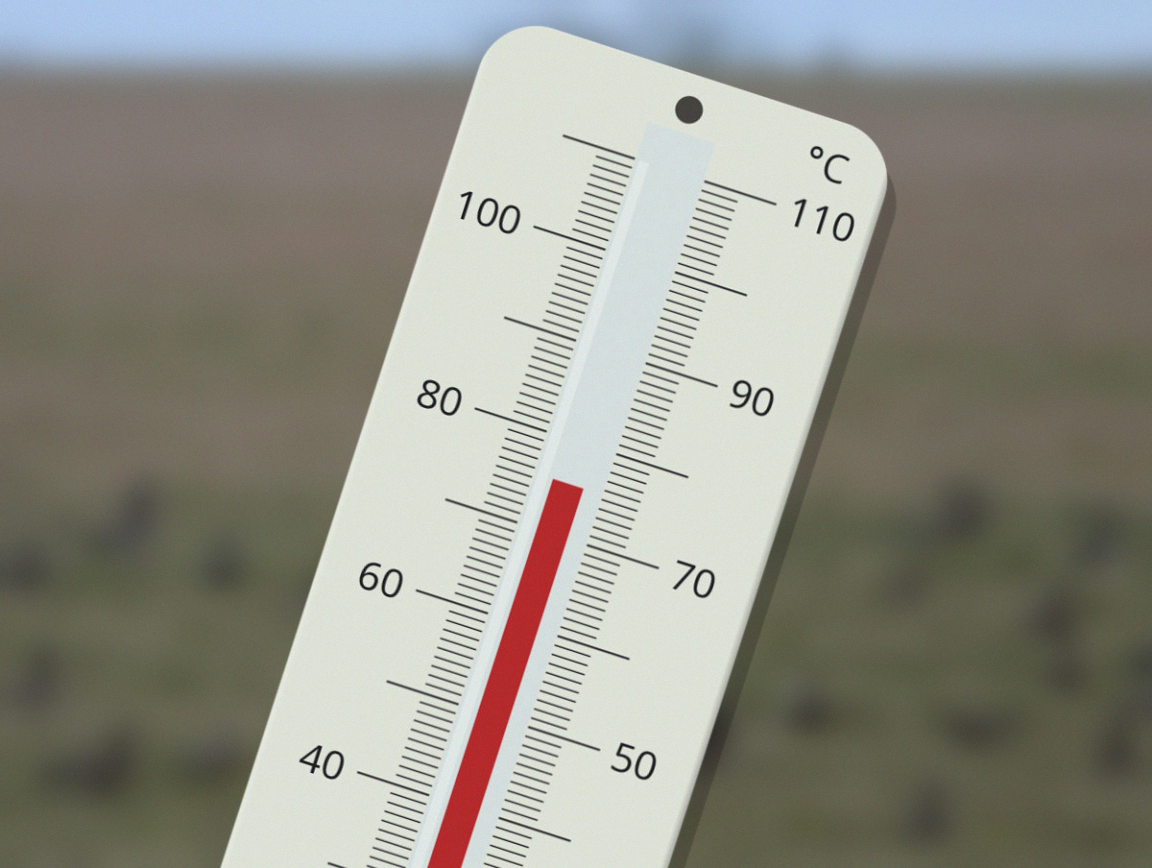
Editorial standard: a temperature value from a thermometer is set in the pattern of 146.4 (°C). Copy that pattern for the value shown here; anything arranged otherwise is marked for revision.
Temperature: 75.5 (°C)
